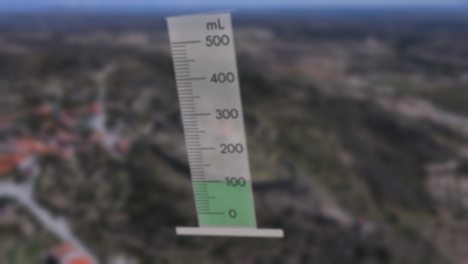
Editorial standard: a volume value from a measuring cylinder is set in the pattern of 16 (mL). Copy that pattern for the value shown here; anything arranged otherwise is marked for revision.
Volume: 100 (mL)
